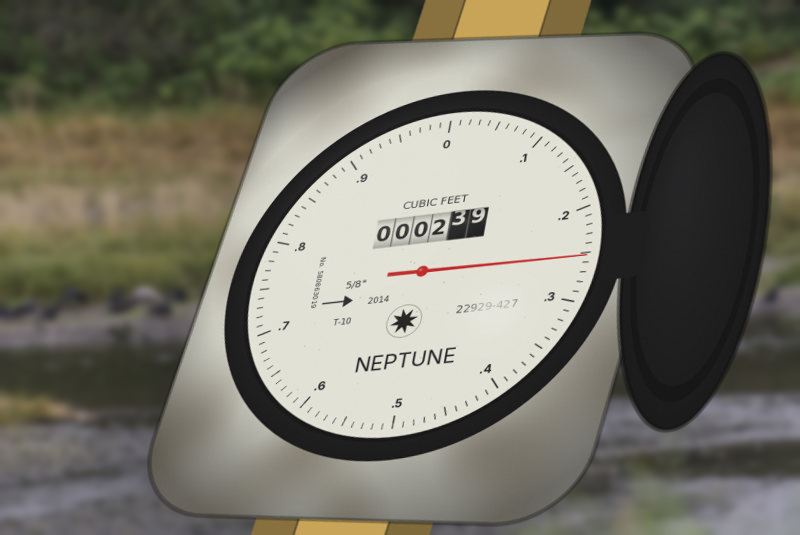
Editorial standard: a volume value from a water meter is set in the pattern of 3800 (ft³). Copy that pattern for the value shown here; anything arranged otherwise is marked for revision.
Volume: 239.25 (ft³)
